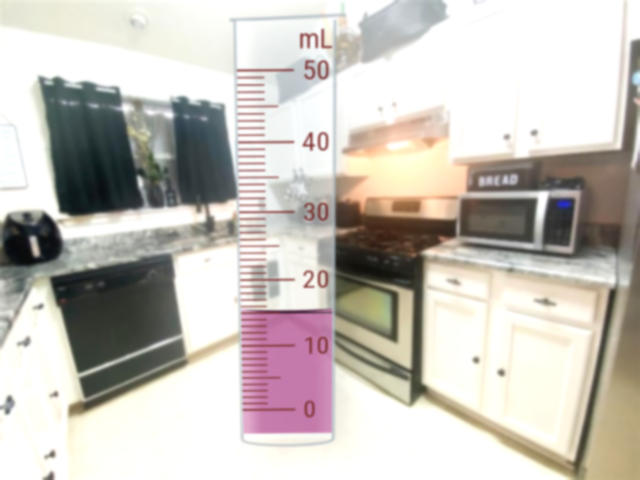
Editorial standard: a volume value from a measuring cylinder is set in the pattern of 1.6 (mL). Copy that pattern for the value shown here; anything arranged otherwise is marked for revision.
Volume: 15 (mL)
